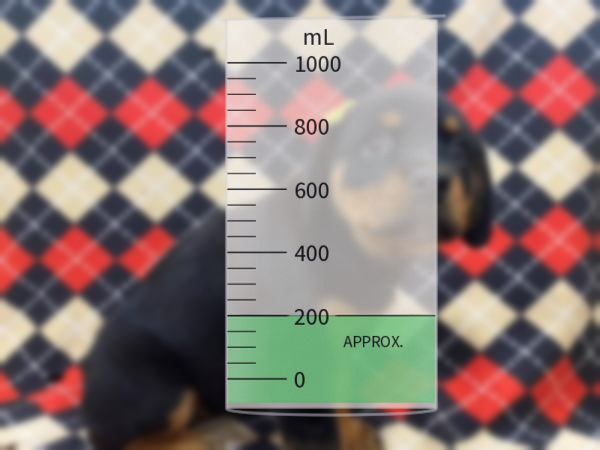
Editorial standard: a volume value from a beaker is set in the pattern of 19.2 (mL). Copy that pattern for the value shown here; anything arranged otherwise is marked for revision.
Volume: 200 (mL)
